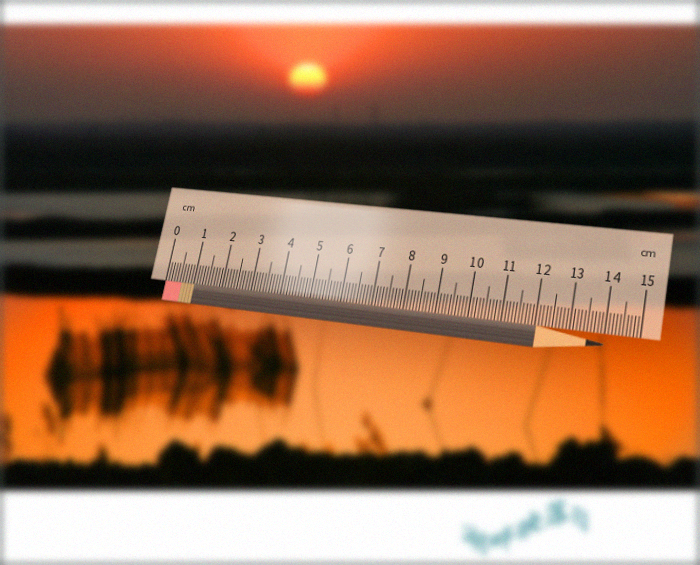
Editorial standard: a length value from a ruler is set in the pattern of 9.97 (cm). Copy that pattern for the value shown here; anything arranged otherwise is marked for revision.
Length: 14 (cm)
